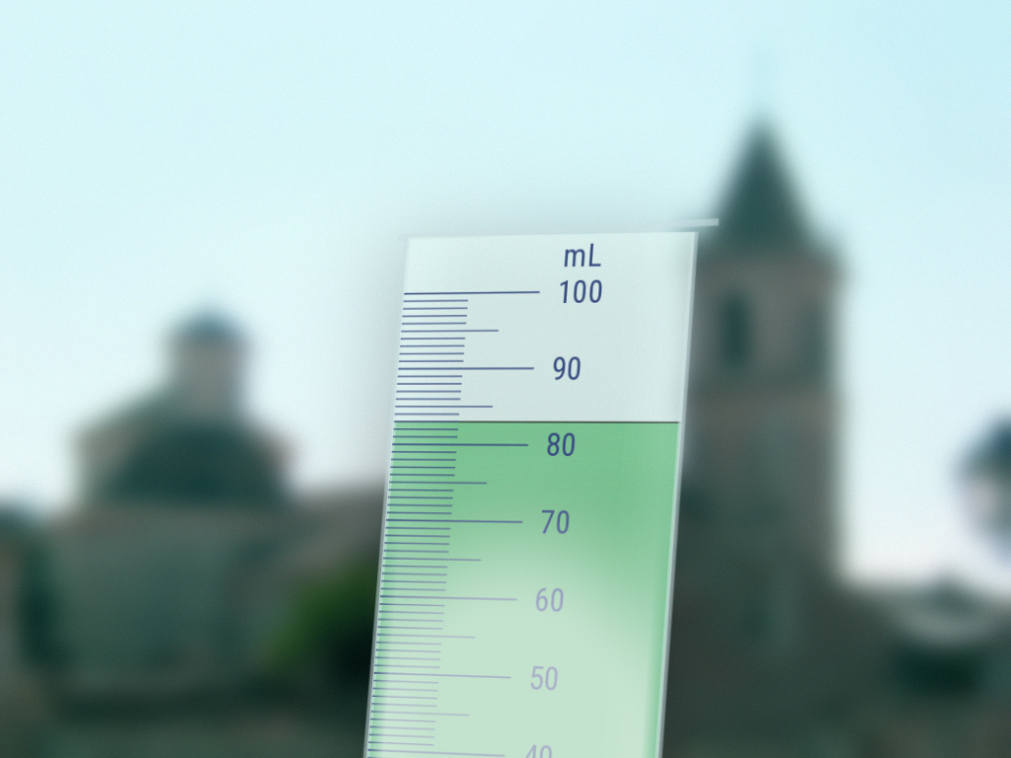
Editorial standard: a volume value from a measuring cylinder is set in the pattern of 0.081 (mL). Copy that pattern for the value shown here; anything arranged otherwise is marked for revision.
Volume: 83 (mL)
